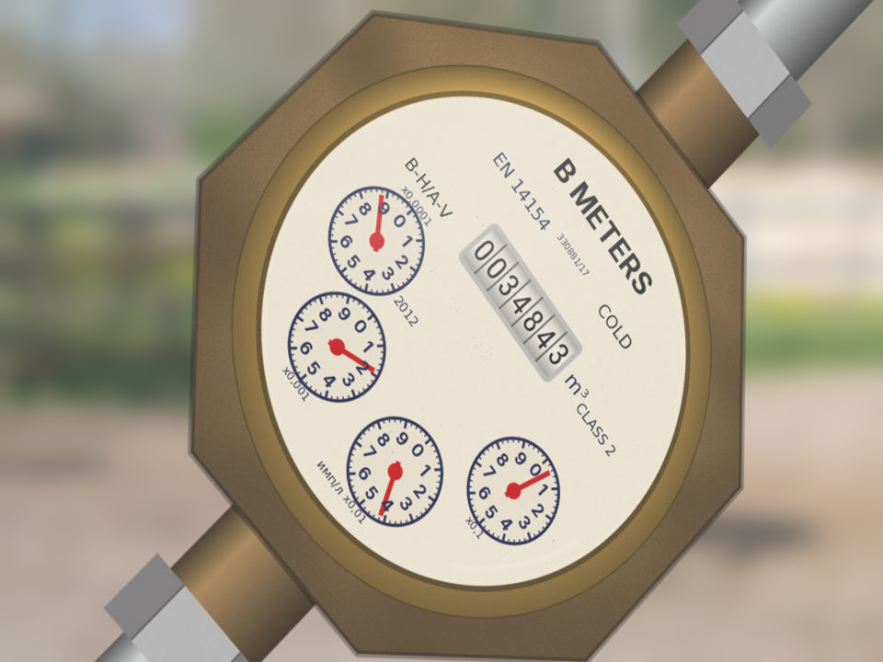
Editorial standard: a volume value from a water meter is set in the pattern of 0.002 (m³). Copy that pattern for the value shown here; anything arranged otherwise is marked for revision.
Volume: 34843.0418 (m³)
